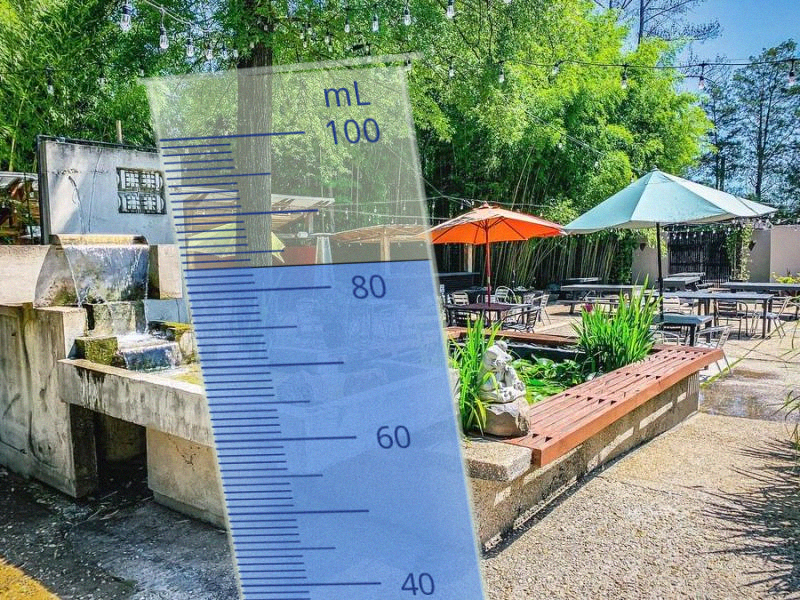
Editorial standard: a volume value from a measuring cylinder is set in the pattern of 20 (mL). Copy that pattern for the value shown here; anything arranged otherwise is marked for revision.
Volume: 83 (mL)
